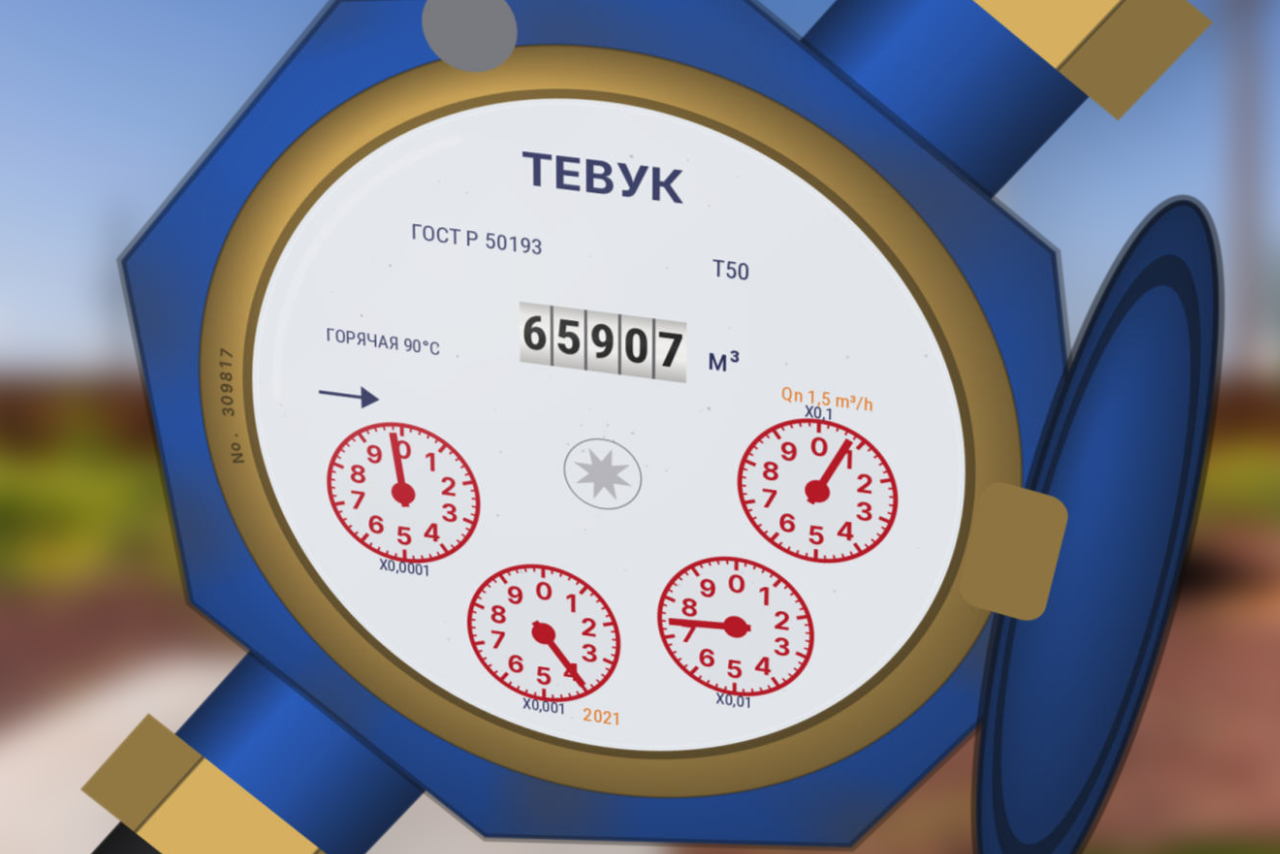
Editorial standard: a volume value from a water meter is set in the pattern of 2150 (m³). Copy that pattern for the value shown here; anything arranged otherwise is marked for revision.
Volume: 65907.0739 (m³)
